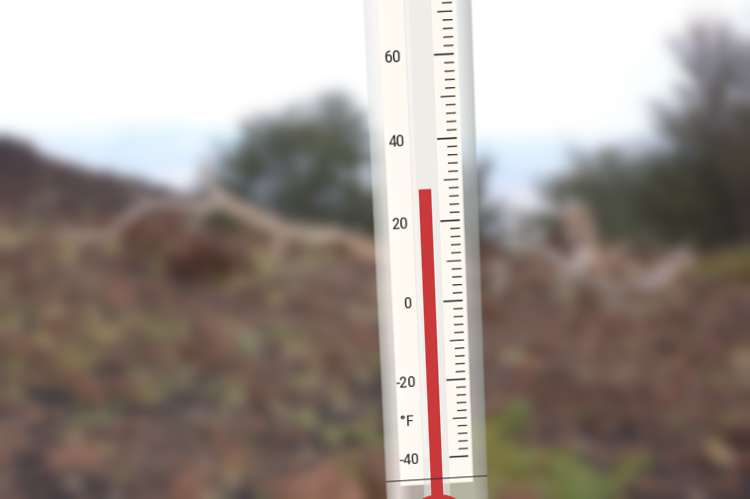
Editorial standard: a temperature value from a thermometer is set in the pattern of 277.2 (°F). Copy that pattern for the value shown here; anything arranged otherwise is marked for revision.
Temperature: 28 (°F)
